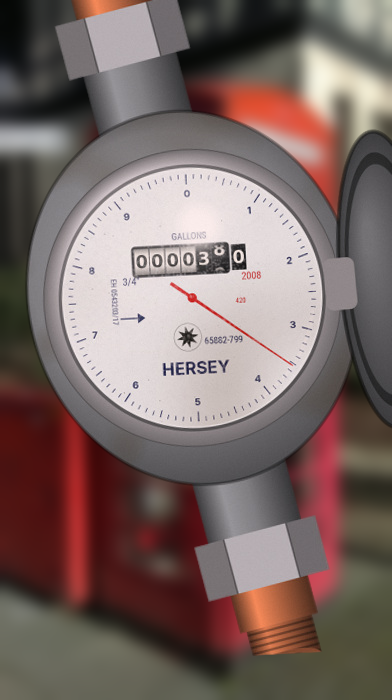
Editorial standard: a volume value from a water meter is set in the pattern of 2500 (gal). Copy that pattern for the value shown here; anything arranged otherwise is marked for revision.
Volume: 383.5 (gal)
